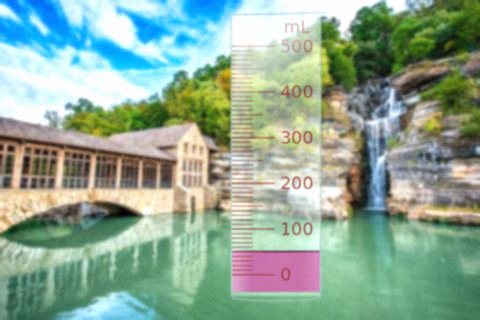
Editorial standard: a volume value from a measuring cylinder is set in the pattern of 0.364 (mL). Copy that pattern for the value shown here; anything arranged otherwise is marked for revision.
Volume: 50 (mL)
